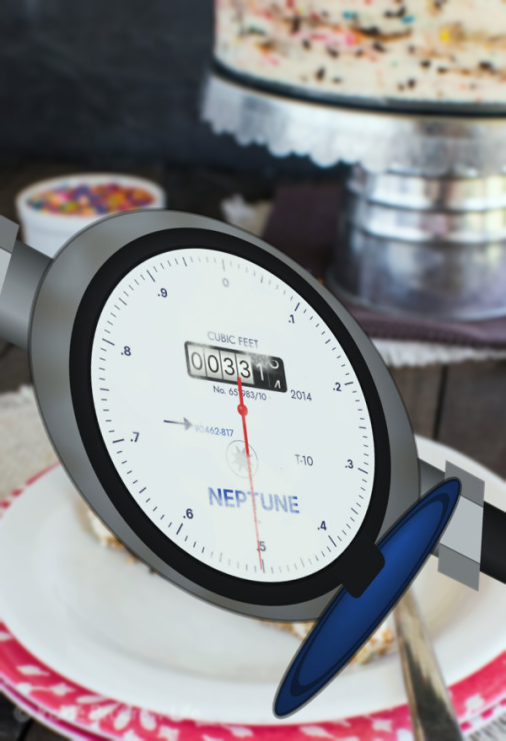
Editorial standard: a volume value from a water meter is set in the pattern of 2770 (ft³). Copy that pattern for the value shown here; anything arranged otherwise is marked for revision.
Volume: 3313.50 (ft³)
